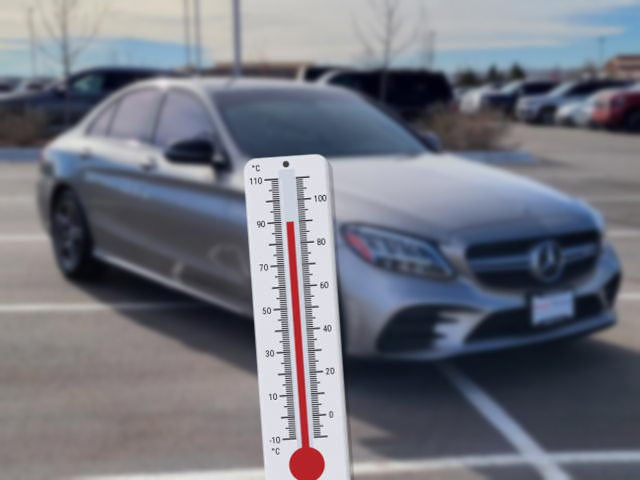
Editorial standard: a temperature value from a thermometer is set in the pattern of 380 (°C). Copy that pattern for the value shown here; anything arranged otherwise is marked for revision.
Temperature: 90 (°C)
